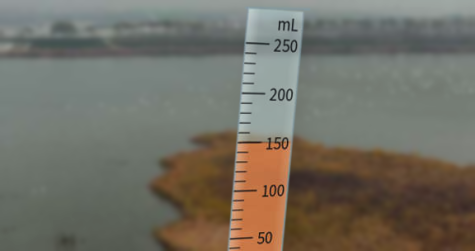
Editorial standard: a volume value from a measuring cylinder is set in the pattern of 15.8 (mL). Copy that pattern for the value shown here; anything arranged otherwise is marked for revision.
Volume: 150 (mL)
